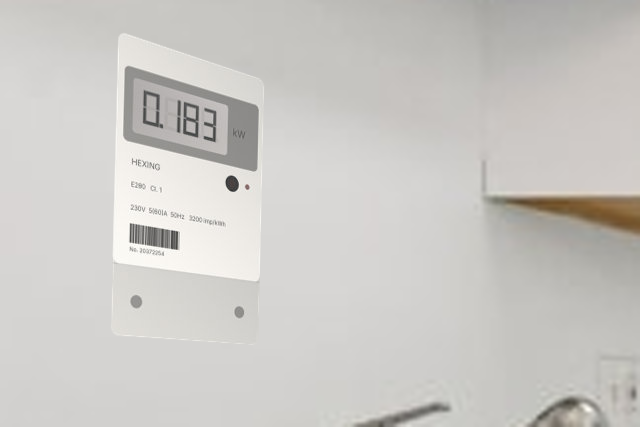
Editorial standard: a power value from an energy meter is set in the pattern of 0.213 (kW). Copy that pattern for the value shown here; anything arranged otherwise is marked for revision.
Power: 0.183 (kW)
